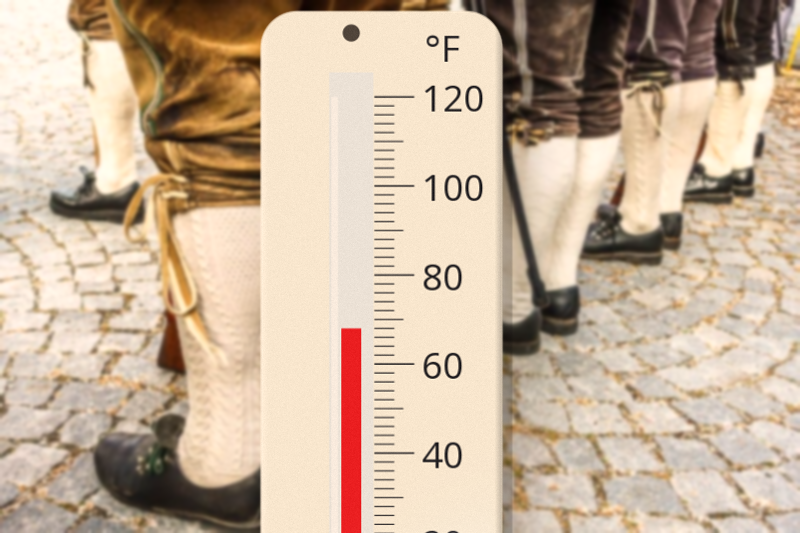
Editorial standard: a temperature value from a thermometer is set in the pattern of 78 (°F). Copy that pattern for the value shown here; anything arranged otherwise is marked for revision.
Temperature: 68 (°F)
